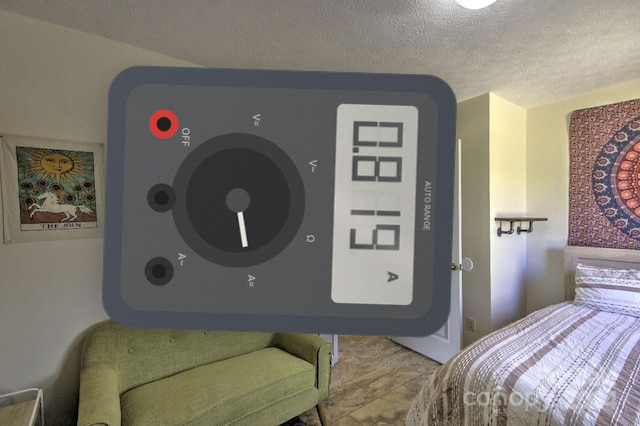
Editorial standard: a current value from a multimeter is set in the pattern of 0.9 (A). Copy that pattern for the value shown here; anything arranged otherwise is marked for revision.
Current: 0.819 (A)
